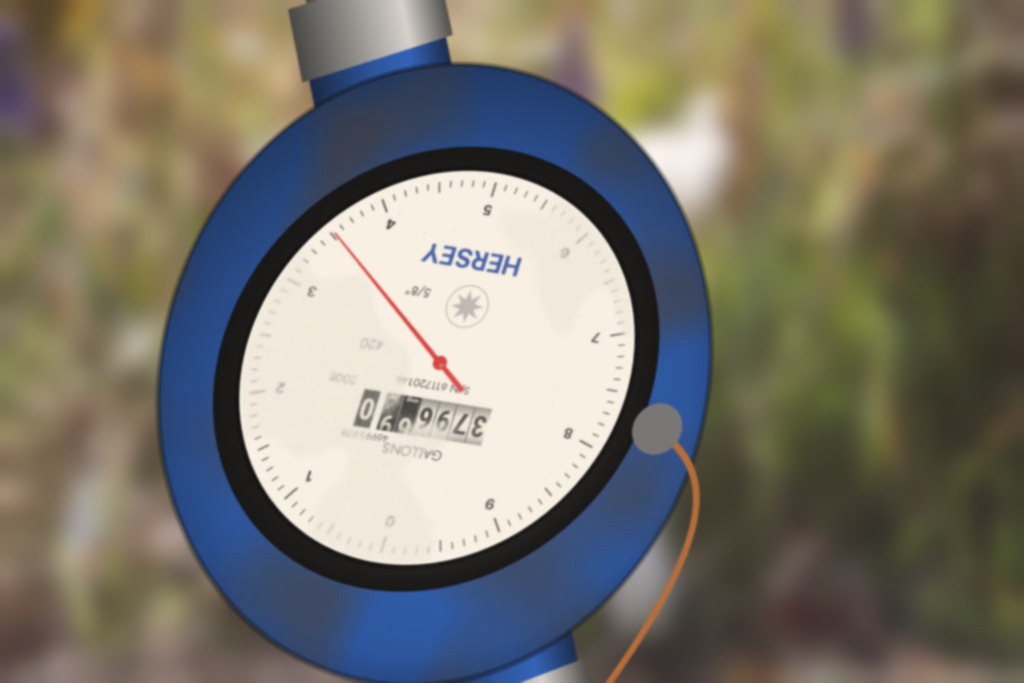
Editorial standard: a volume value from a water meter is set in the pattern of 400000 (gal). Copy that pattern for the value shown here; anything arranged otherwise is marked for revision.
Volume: 3796693.5 (gal)
